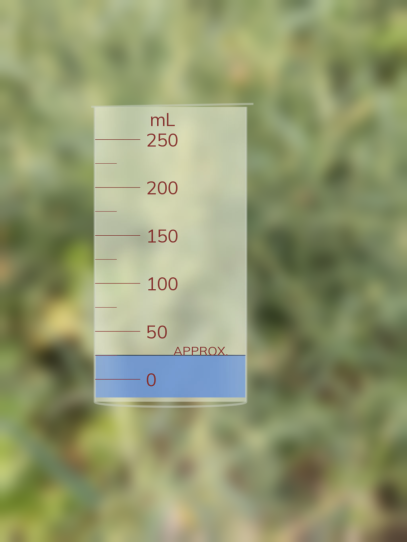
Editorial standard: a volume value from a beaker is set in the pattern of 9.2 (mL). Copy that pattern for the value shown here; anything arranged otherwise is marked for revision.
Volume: 25 (mL)
